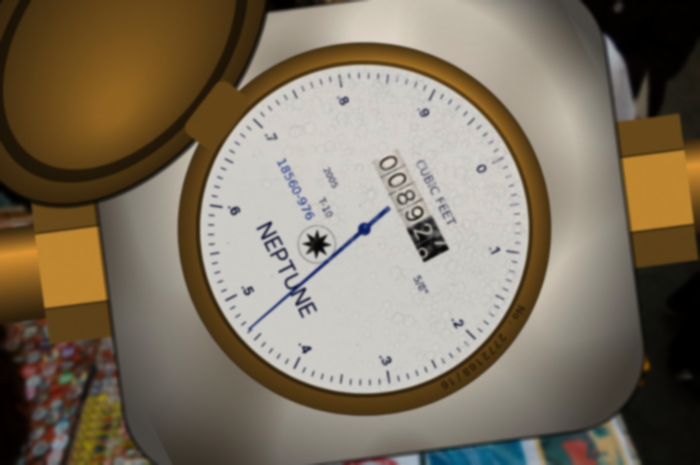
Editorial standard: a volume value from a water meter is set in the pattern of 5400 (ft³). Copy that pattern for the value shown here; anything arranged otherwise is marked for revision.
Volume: 8927.46 (ft³)
